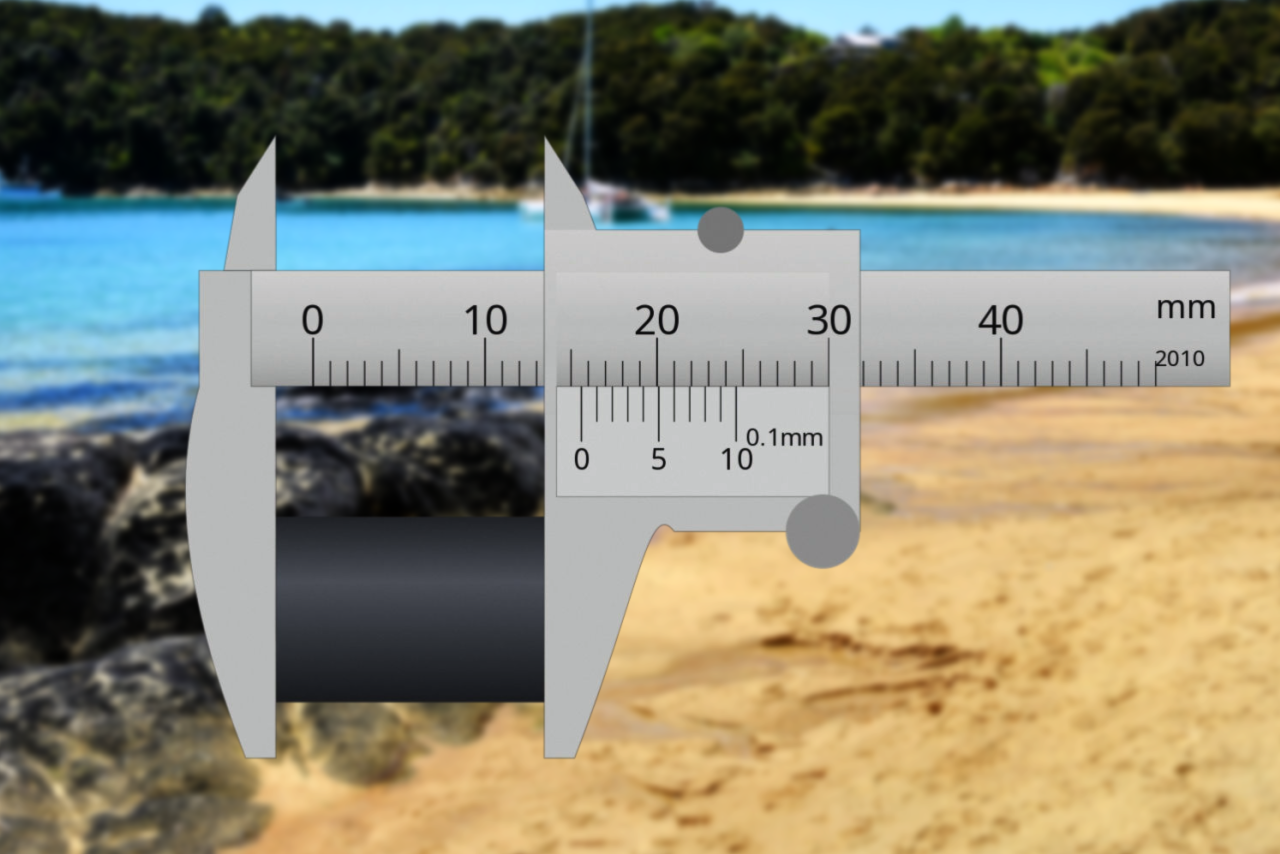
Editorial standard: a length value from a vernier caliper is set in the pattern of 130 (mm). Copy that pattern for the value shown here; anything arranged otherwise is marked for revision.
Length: 15.6 (mm)
